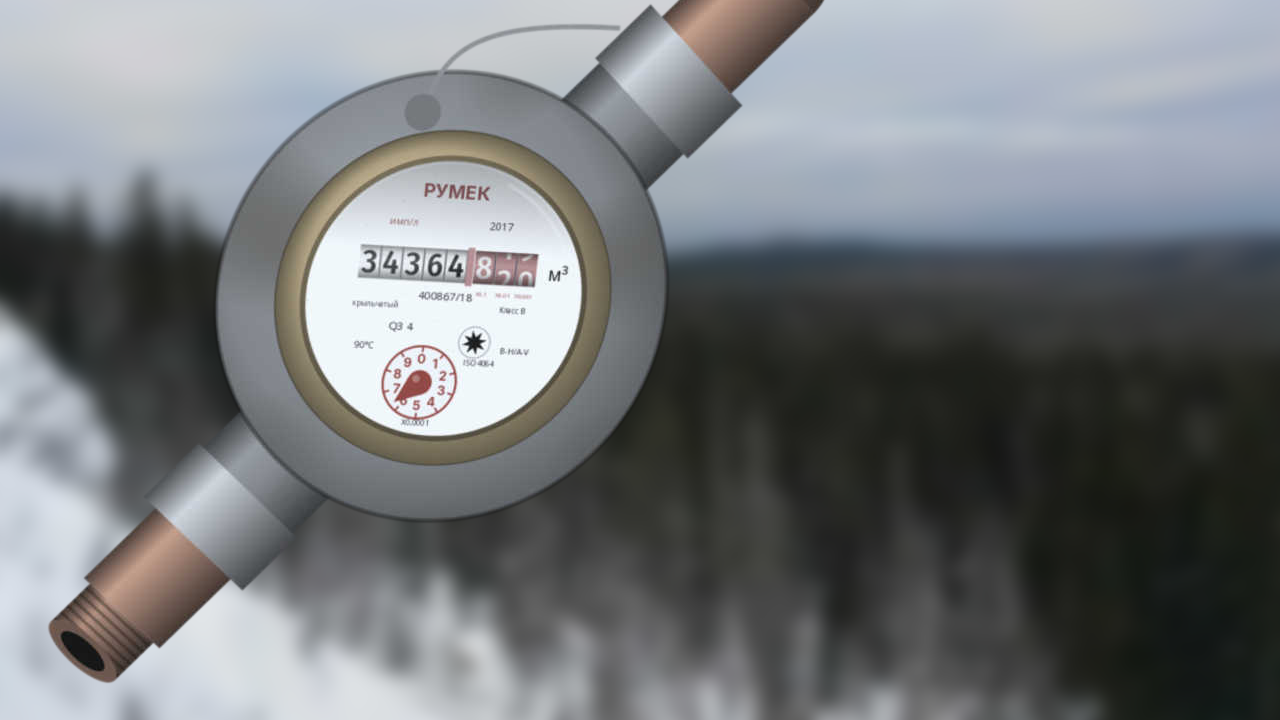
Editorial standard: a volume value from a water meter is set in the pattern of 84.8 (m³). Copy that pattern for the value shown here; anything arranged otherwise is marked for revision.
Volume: 34364.8196 (m³)
